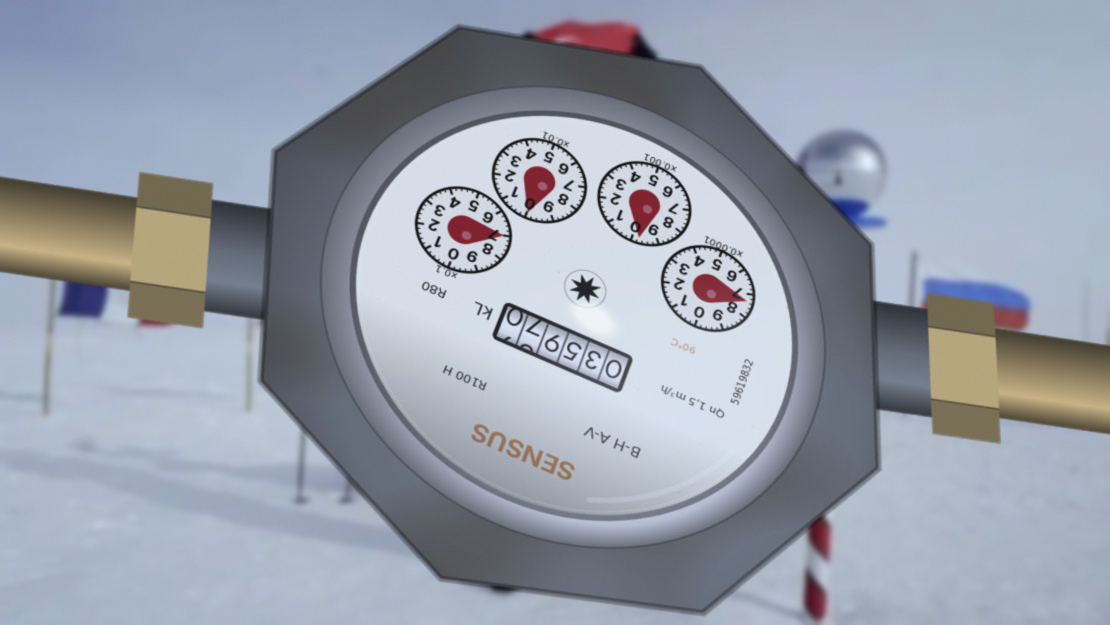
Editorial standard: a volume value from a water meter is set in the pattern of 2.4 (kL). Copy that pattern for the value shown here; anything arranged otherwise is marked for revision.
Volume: 35969.6997 (kL)
